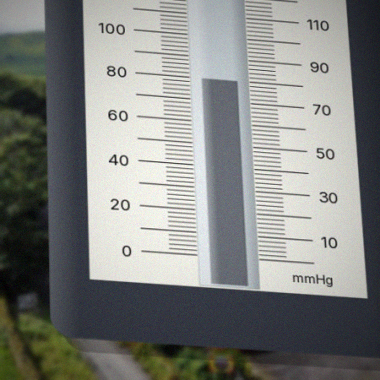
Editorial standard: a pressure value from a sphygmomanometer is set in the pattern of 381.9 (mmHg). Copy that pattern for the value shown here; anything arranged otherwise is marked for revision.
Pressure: 80 (mmHg)
